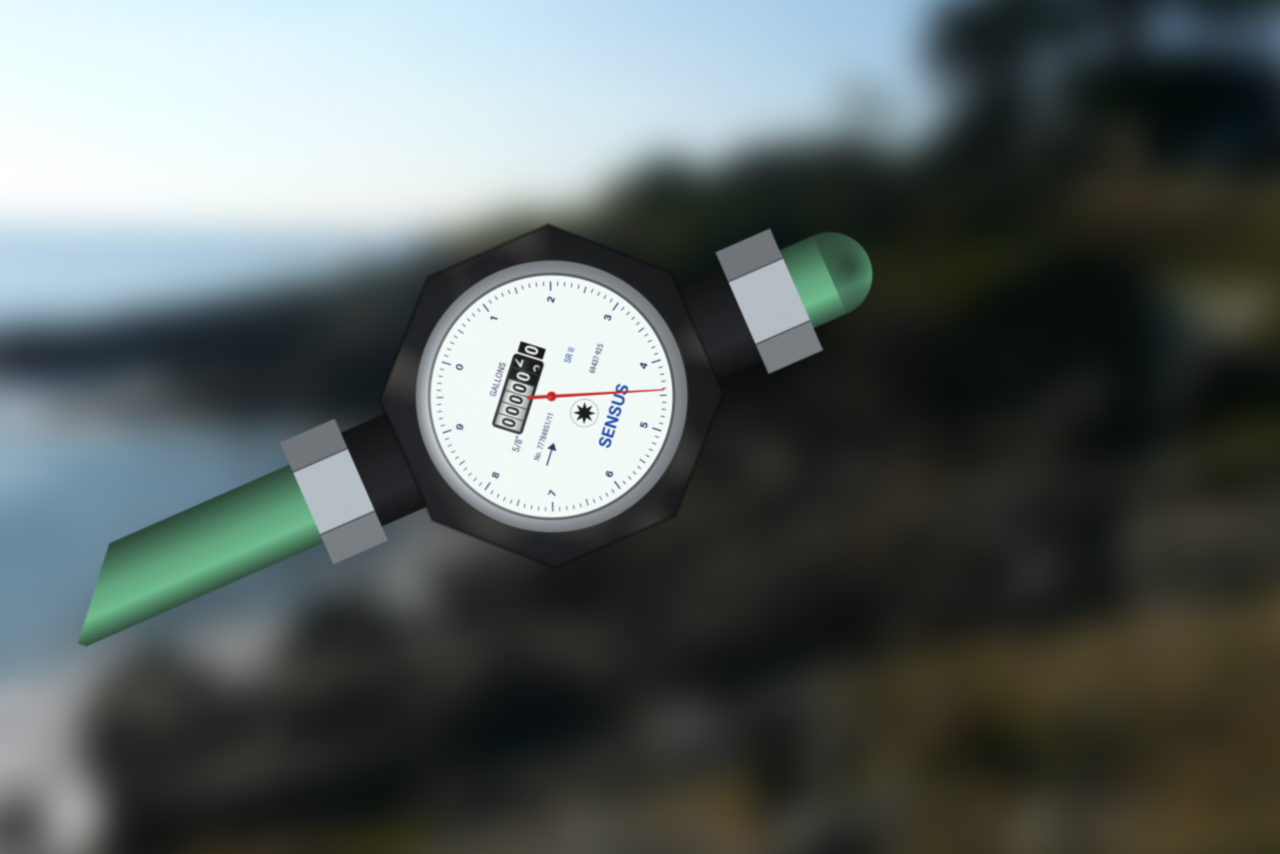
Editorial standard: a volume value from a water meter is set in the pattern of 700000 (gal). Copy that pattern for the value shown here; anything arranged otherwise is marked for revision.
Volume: 24.4 (gal)
